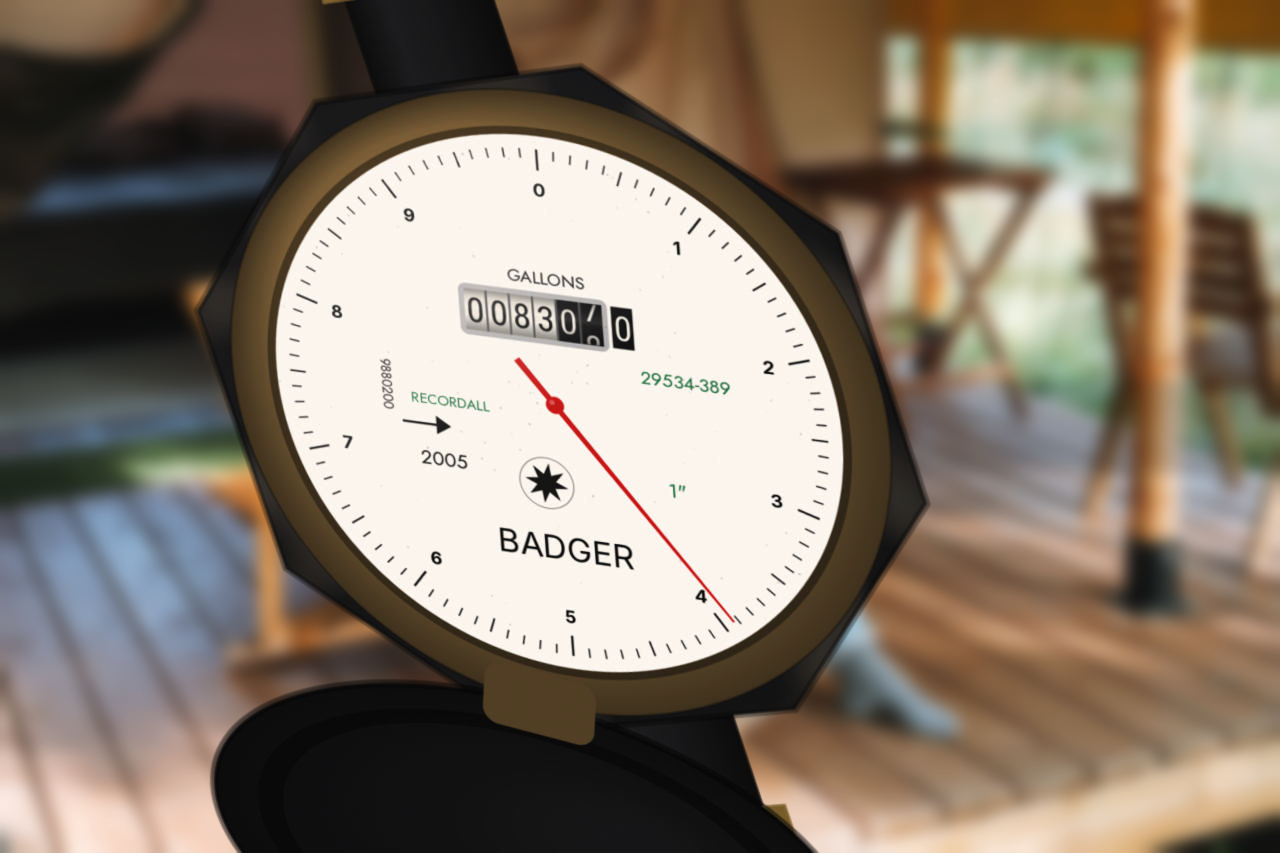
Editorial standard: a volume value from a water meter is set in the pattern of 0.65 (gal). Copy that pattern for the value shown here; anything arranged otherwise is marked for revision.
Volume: 83073.9 (gal)
